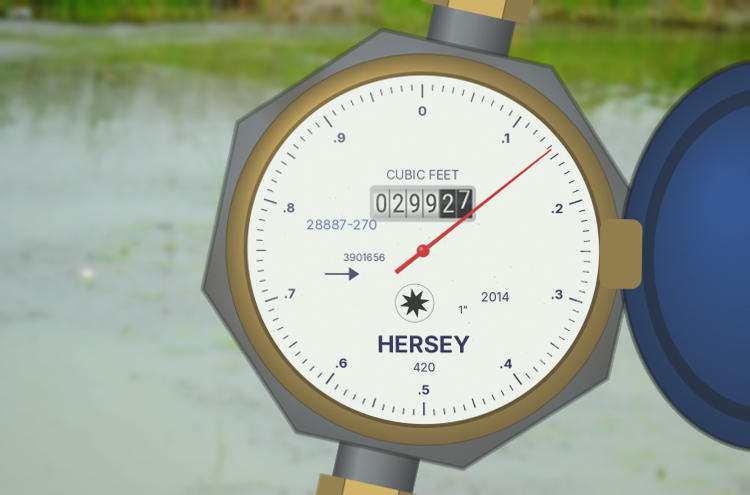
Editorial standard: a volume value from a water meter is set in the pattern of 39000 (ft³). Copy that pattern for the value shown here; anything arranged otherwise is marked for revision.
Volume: 29927.14 (ft³)
